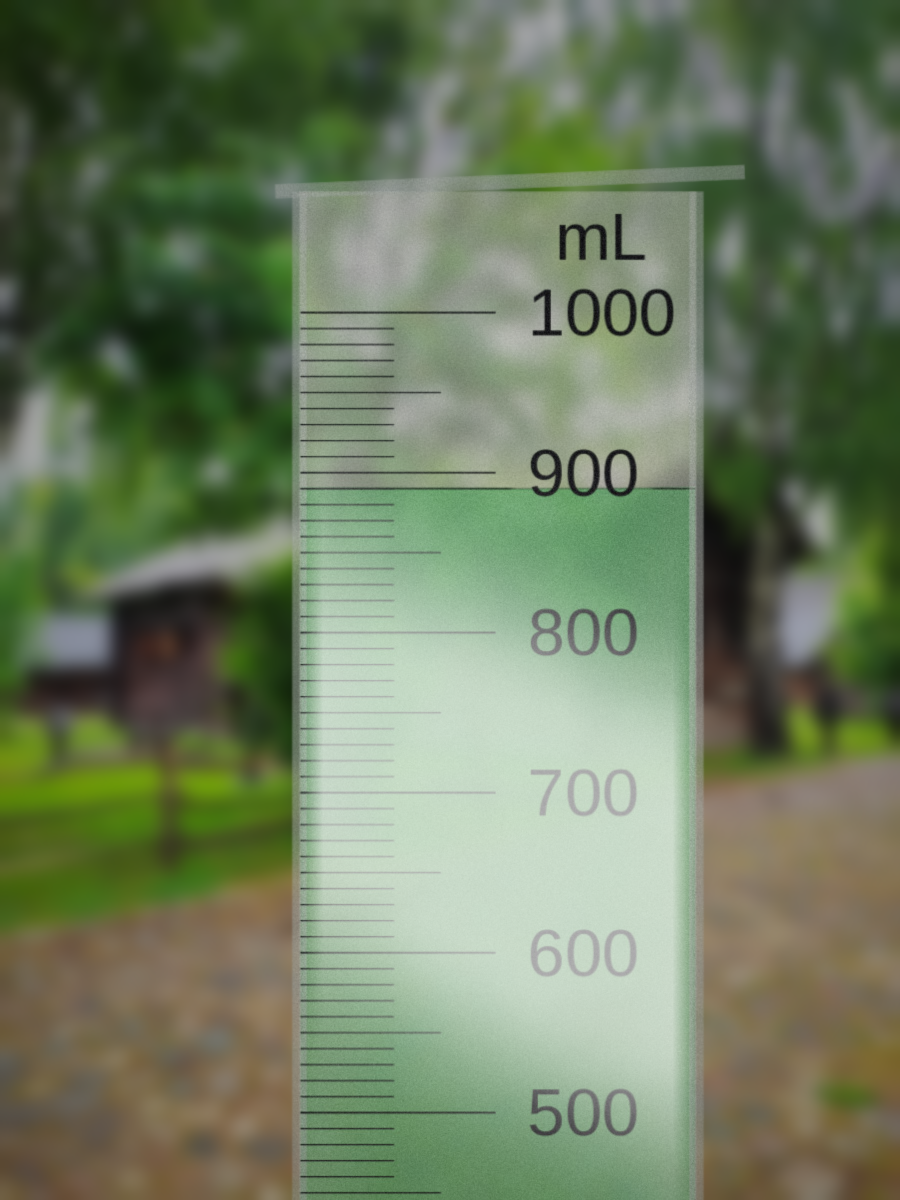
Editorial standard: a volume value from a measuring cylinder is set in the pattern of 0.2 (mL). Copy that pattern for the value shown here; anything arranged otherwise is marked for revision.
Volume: 890 (mL)
